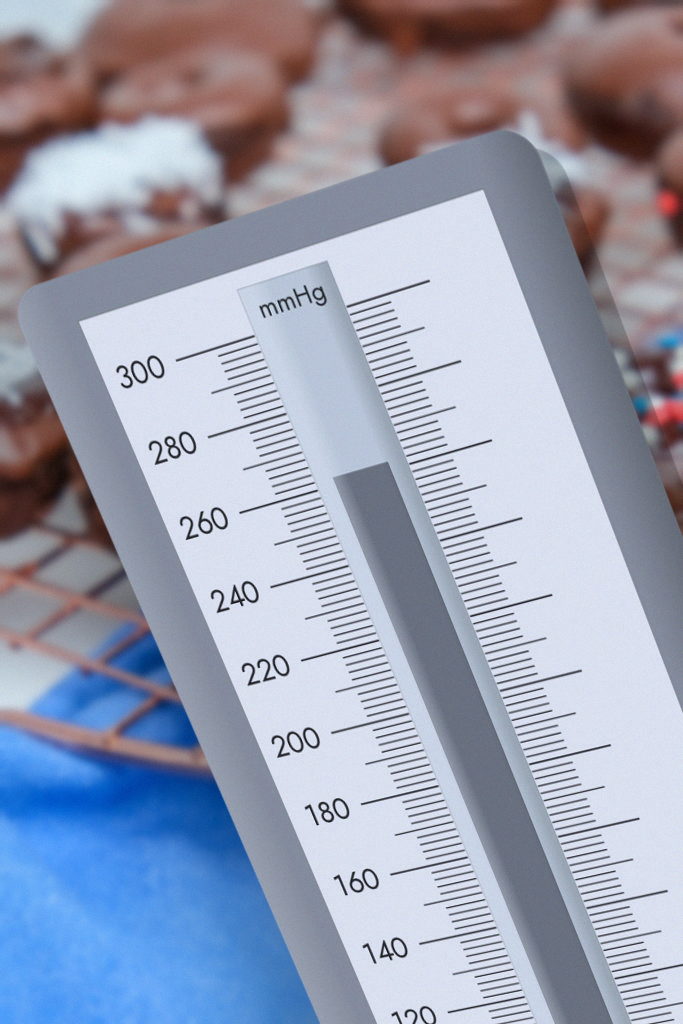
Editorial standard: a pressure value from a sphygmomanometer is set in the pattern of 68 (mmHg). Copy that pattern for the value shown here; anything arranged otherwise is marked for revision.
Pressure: 262 (mmHg)
